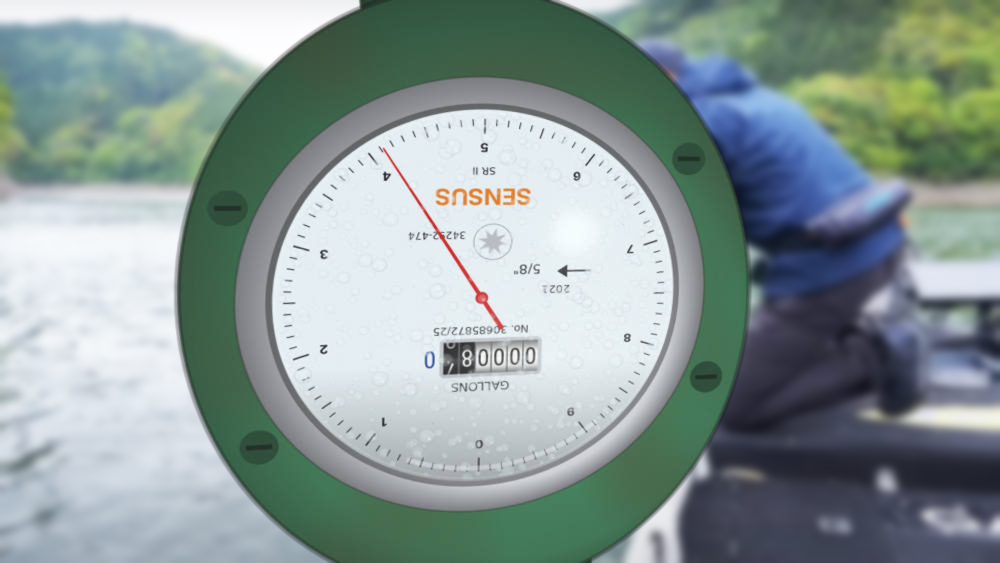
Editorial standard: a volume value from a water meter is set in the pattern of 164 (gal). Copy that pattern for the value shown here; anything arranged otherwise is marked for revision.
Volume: 874.1 (gal)
